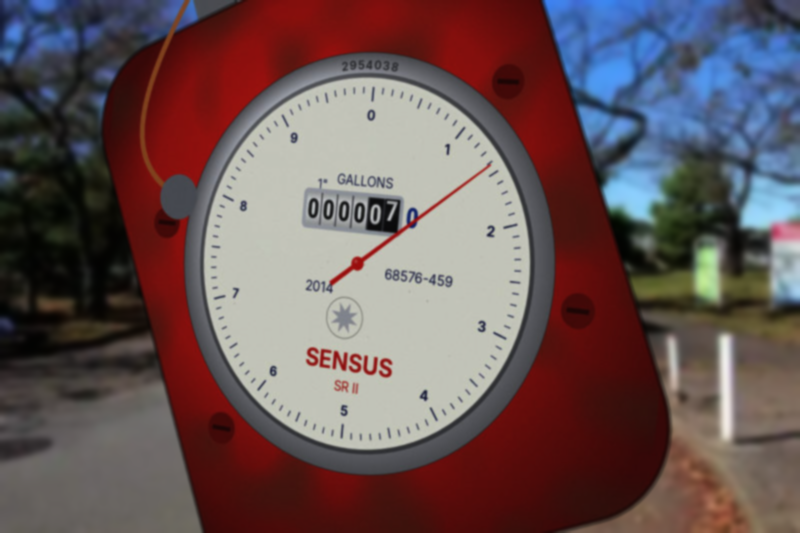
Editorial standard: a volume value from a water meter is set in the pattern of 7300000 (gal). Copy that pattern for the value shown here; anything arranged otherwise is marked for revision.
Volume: 71.4 (gal)
